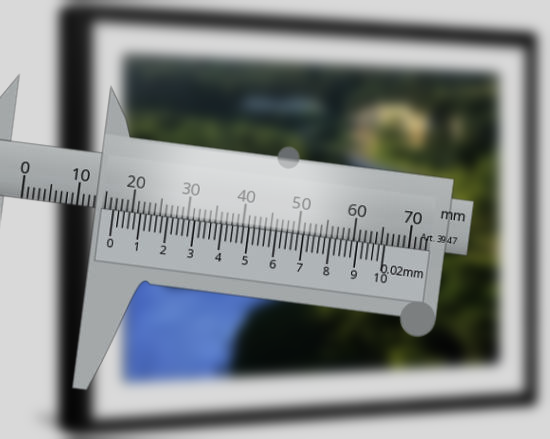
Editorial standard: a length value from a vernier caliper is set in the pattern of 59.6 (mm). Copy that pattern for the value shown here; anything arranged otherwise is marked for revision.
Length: 16.6 (mm)
